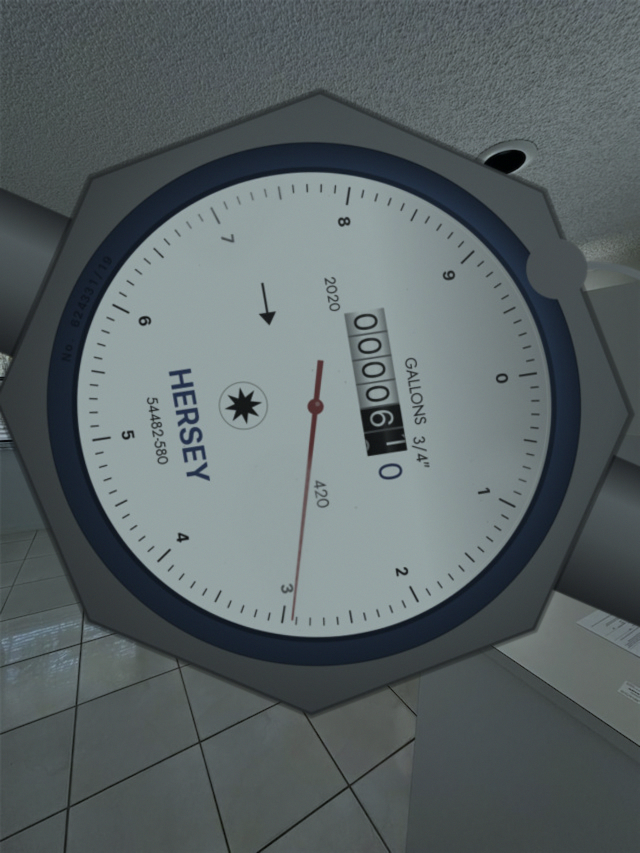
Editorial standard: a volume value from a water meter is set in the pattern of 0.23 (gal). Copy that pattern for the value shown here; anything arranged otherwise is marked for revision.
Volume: 612.9 (gal)
